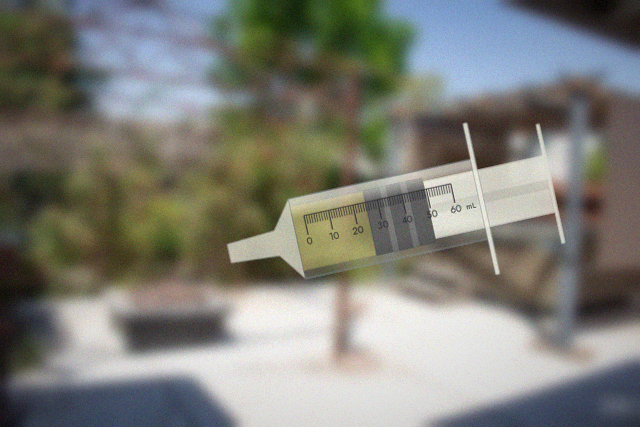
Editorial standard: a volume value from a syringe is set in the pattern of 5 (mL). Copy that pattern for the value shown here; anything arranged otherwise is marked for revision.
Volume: 25 (mL)
